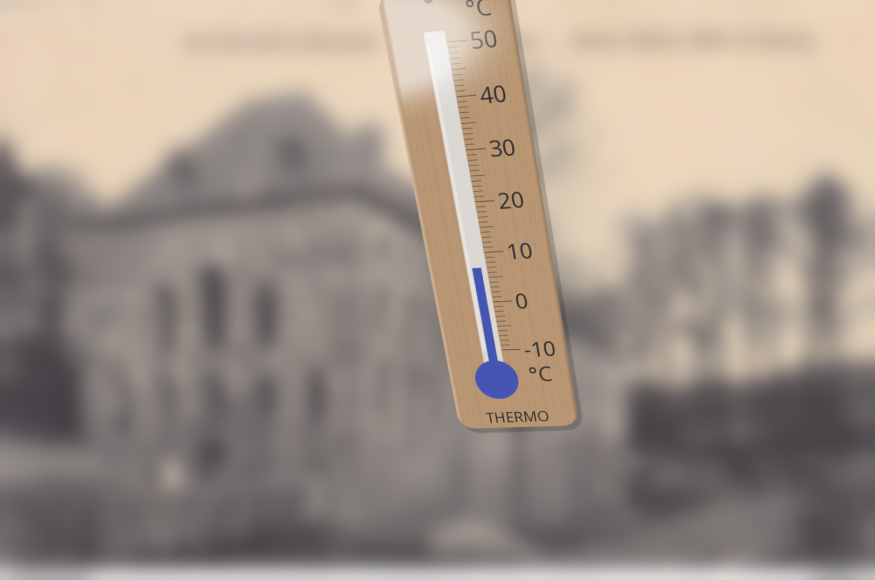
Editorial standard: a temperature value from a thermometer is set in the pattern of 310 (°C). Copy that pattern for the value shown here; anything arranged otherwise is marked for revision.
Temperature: 7 (°C)
